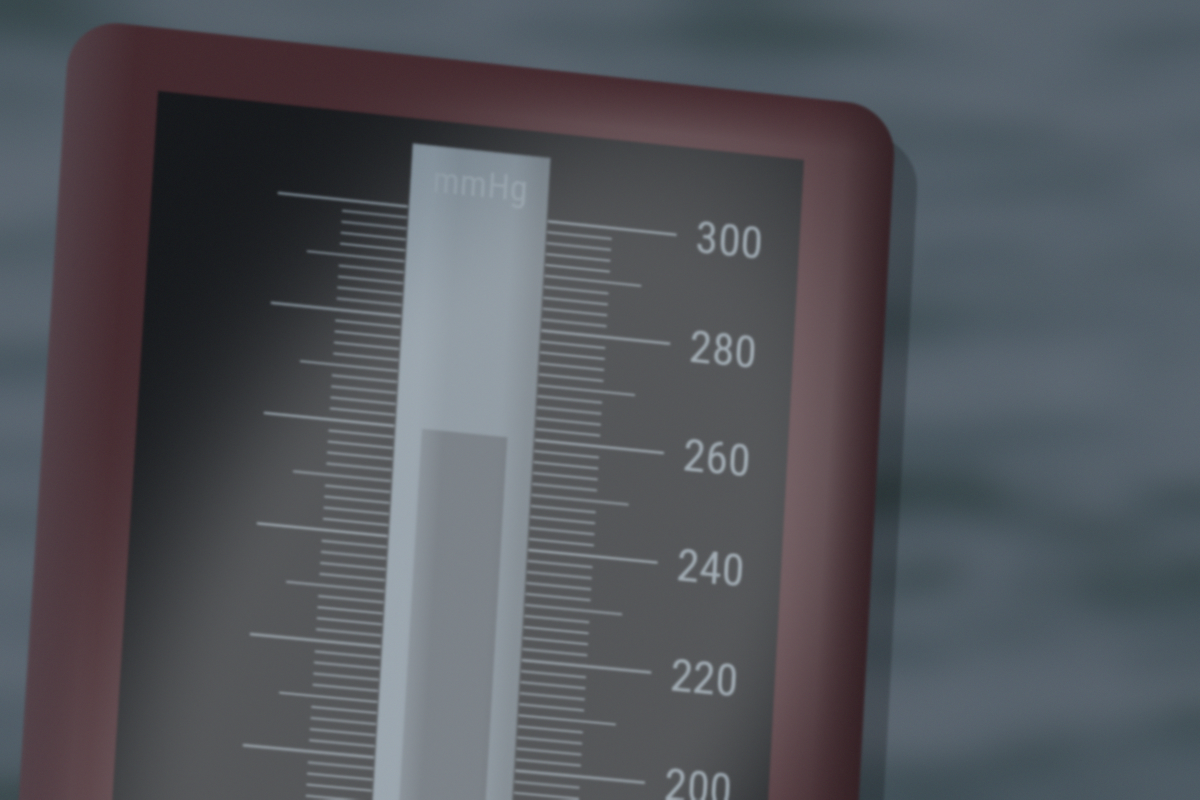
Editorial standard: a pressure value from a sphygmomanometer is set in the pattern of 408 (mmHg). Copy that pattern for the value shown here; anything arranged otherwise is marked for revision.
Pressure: 260 (mmHg)
